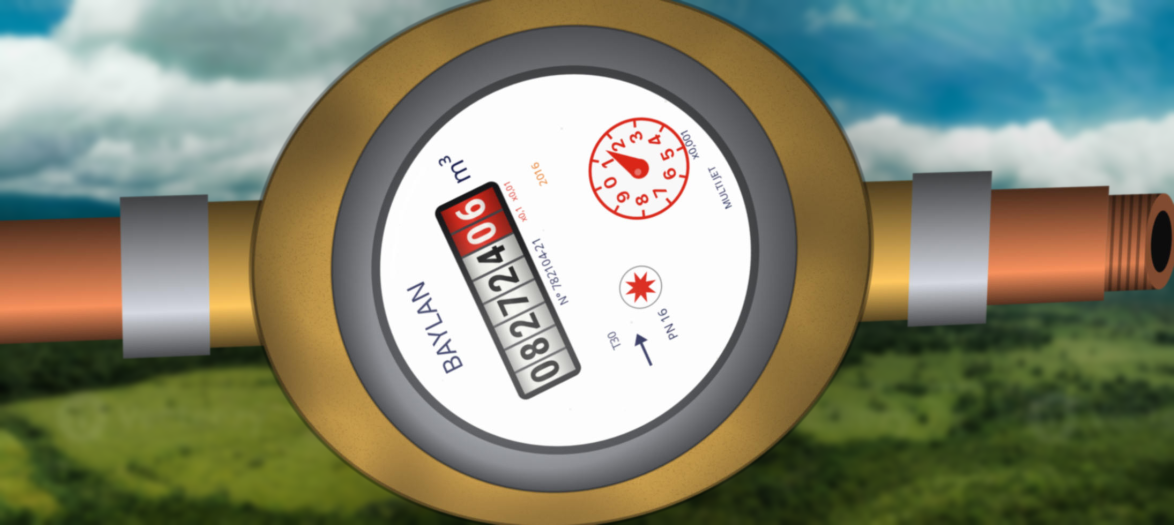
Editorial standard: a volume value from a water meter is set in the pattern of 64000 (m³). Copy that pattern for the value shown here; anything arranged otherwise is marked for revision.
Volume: 82724.061 (m³)
